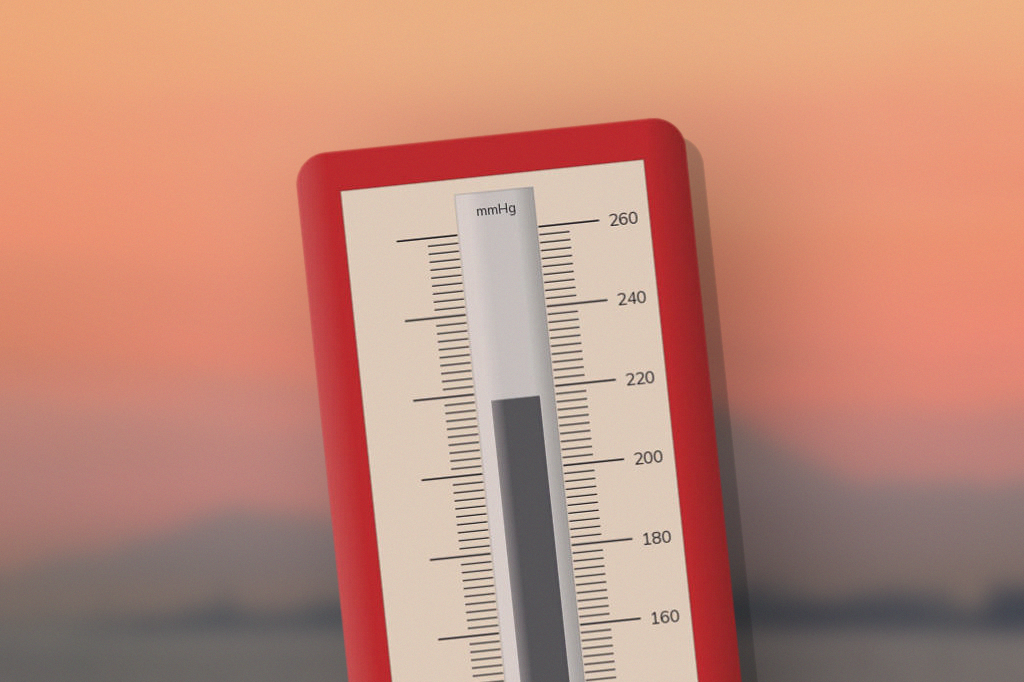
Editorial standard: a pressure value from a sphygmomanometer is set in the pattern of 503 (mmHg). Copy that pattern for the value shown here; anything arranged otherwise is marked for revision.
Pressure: 218 (mmHg)
